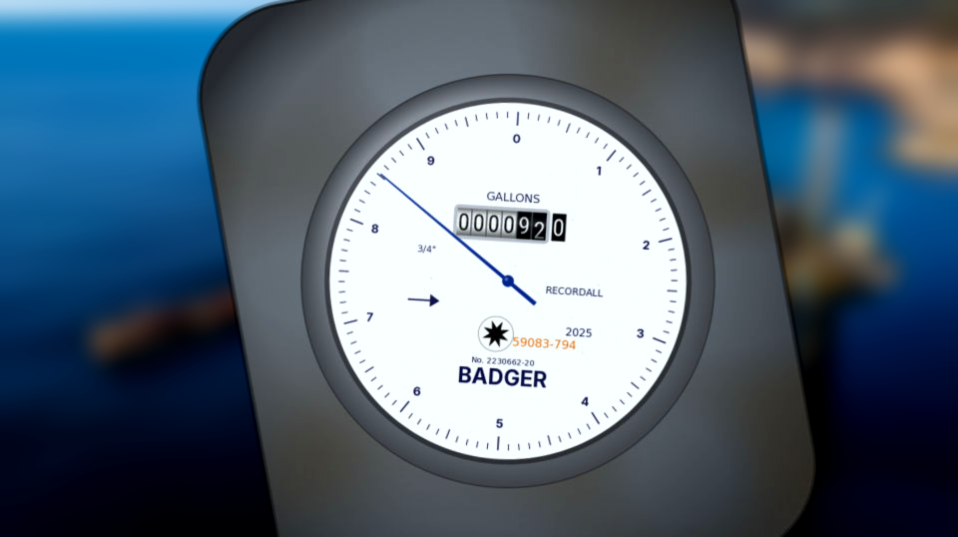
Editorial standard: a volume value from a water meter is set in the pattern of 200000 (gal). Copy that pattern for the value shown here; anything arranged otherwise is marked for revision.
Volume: 918.5 (gal)
